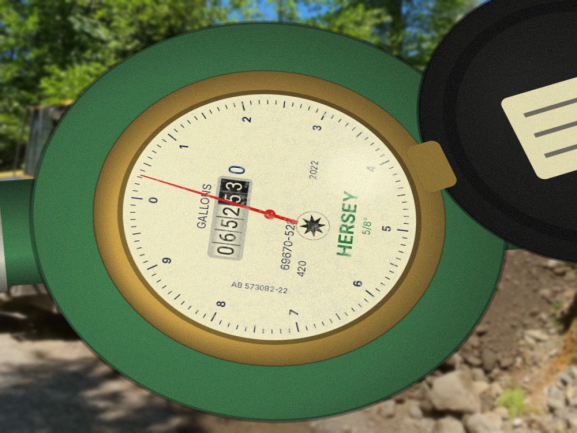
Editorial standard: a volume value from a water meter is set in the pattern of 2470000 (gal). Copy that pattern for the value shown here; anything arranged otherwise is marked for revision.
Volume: 652530.3 (gal)
